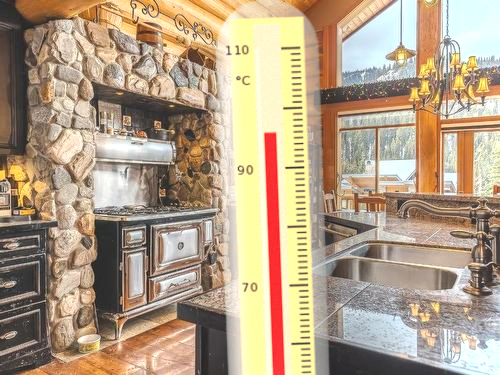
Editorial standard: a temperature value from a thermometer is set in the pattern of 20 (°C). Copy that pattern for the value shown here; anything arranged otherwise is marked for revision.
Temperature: 96 (°C)
